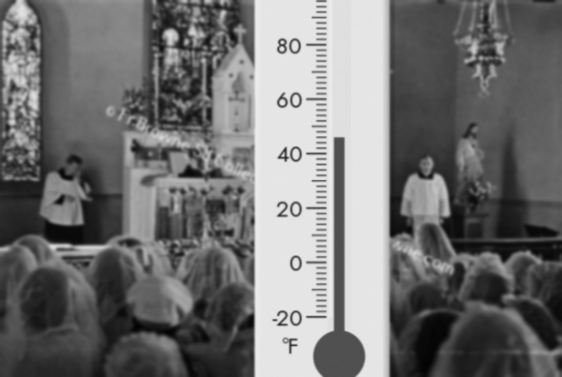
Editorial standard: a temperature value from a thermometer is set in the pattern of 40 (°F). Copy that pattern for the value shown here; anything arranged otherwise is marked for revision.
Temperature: 46 (°F)
